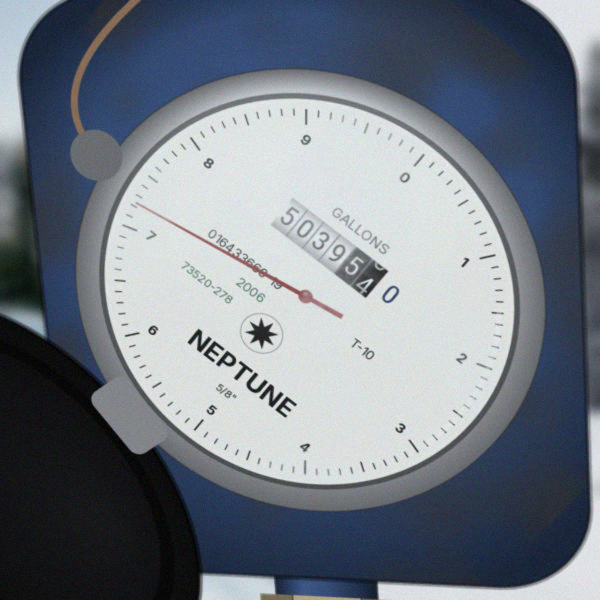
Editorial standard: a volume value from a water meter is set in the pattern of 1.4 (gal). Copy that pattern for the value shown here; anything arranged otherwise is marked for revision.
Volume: 5039537.2 (gal)
